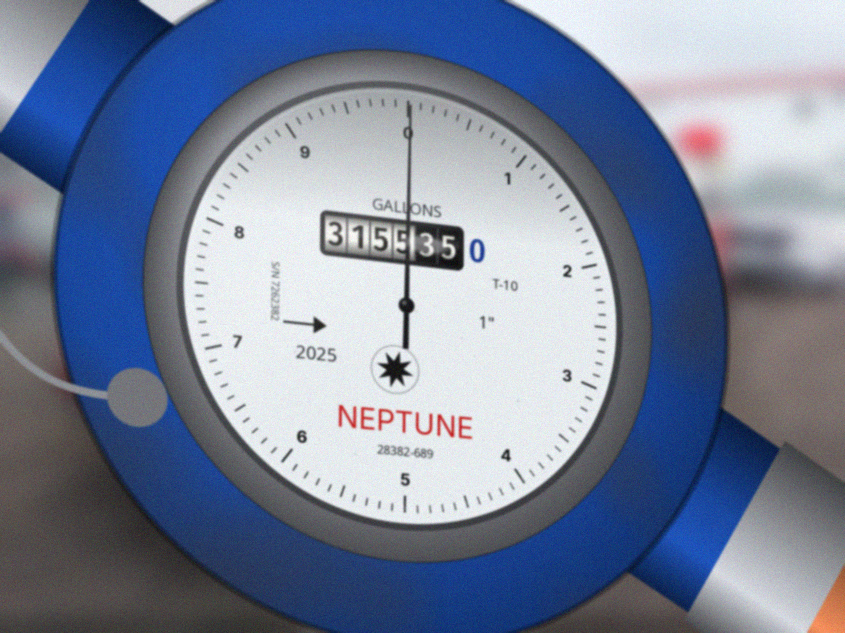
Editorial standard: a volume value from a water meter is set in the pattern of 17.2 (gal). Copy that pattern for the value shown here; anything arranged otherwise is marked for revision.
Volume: 3155350.0 (gal)
